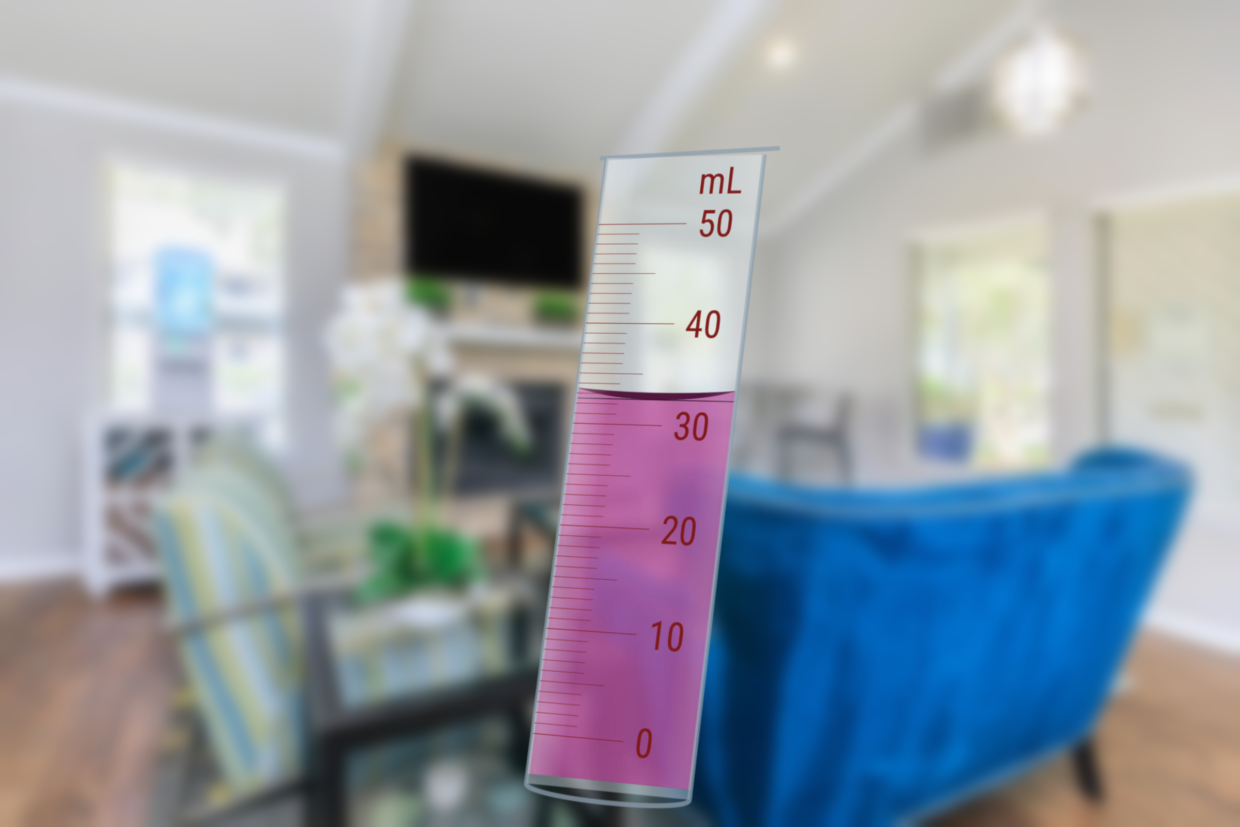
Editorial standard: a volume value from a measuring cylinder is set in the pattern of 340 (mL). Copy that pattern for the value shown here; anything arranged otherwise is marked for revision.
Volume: 32.5 (mL)
